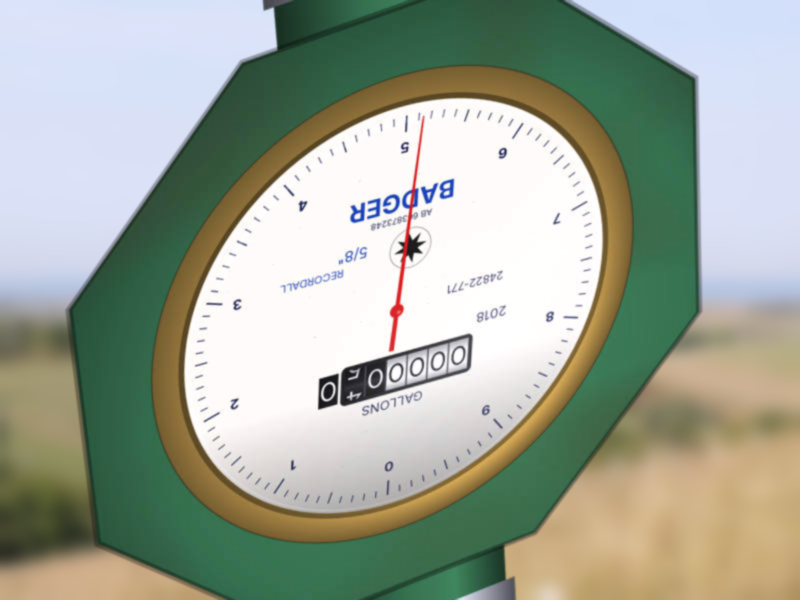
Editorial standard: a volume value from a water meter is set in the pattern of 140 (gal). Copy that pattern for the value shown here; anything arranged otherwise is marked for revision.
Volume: 45.1 (gal)
